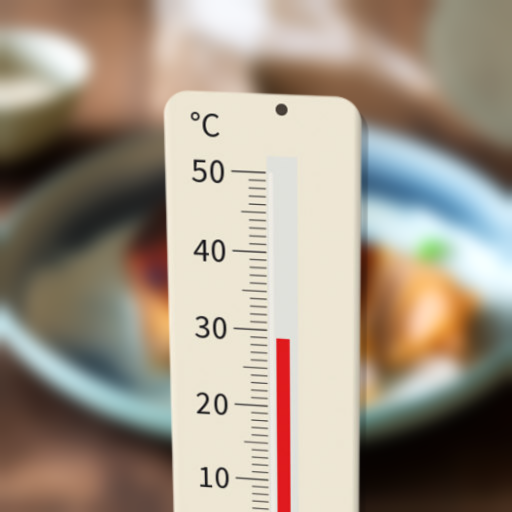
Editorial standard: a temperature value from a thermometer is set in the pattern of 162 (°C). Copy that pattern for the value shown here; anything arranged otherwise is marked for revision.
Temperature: 29 (°C)
